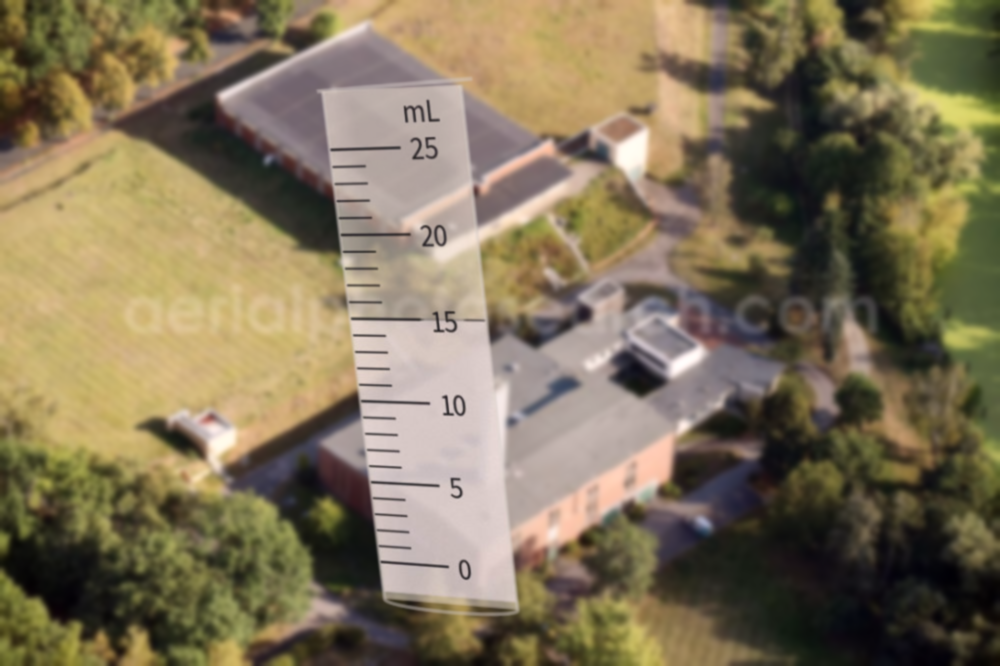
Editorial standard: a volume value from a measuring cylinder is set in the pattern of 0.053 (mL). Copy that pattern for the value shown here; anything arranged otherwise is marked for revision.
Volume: 15 (mL)
